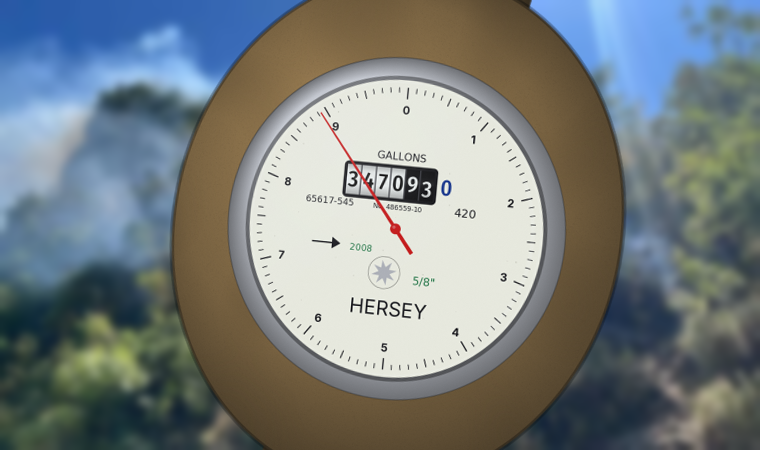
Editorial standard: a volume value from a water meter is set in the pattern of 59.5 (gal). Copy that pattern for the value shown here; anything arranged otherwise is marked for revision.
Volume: 3470928.9 (gal)
